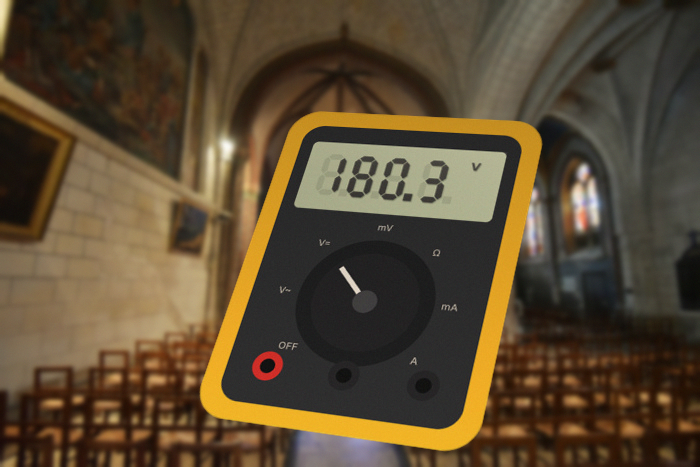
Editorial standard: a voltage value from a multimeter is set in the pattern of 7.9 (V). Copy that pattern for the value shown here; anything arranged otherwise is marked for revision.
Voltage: 180.3 (V)
